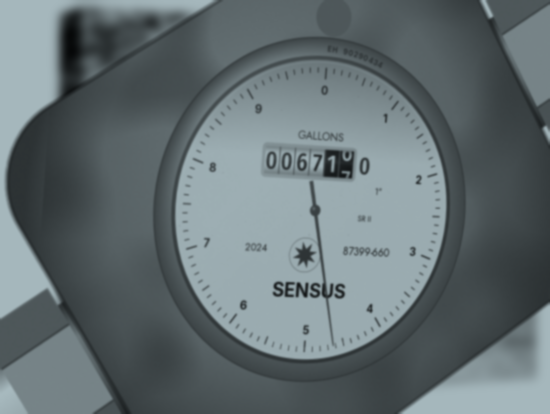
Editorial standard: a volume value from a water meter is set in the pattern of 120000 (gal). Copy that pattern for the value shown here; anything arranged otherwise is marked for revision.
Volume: 67164.6 (gal)
